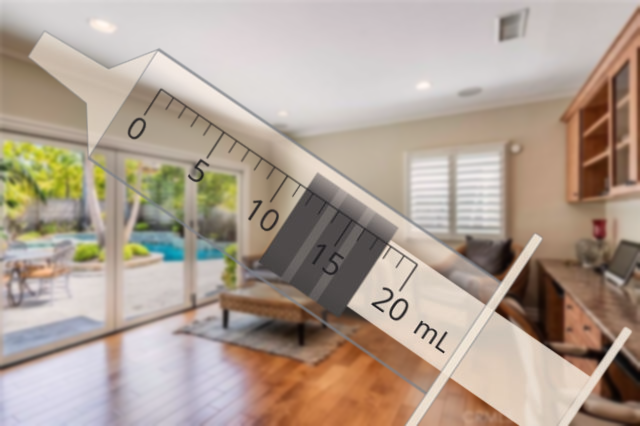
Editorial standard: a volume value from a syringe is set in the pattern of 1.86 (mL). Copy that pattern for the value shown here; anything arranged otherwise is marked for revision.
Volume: 11.5 (mL)
